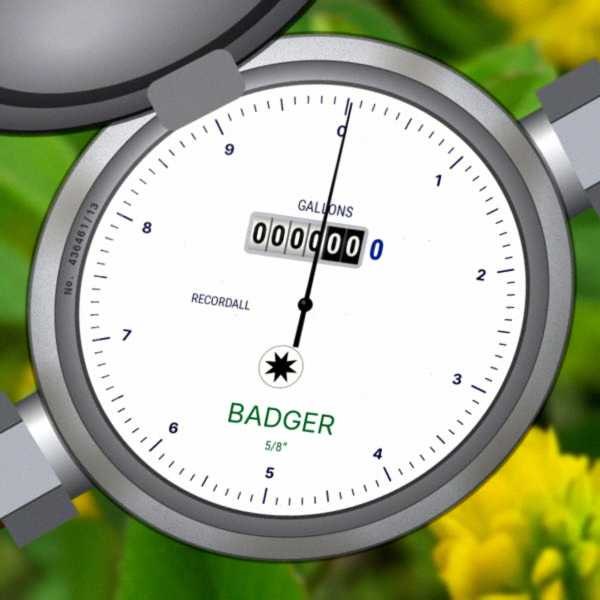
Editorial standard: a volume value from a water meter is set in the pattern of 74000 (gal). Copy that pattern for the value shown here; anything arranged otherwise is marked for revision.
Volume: 0.0 (gal)
